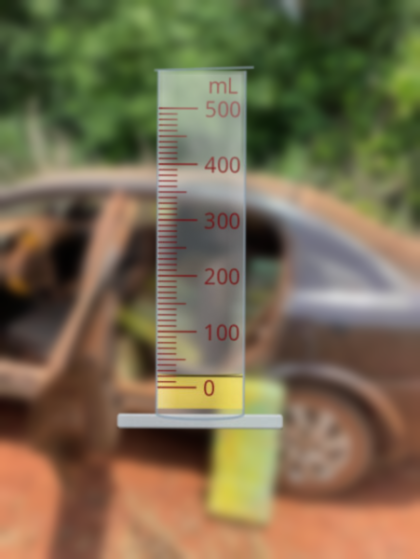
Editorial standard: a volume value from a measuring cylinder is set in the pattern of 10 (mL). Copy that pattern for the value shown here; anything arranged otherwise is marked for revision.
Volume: 20 (mL)
